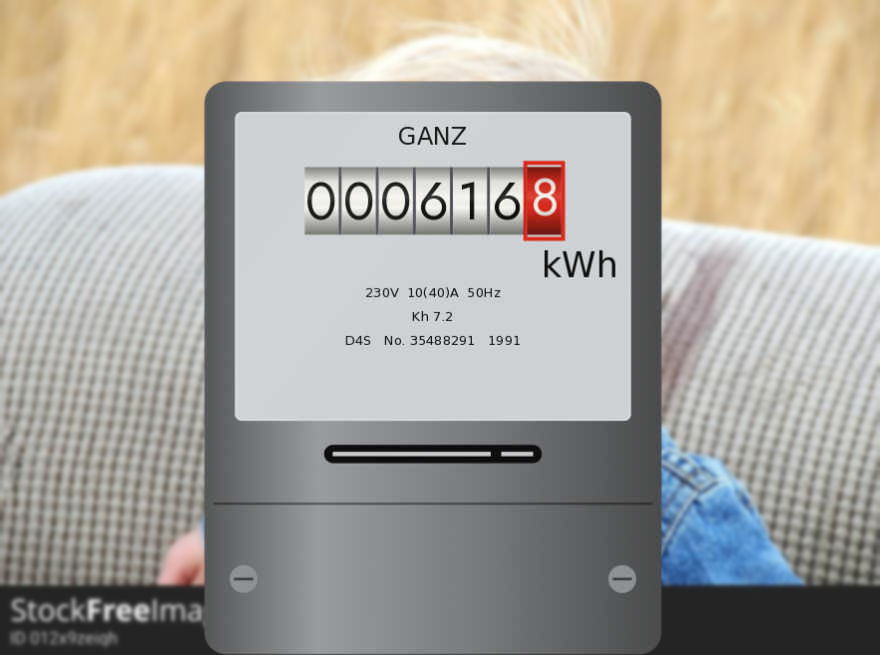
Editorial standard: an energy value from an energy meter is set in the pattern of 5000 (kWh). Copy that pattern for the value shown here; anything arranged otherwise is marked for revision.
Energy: 616.8 (kWh)
